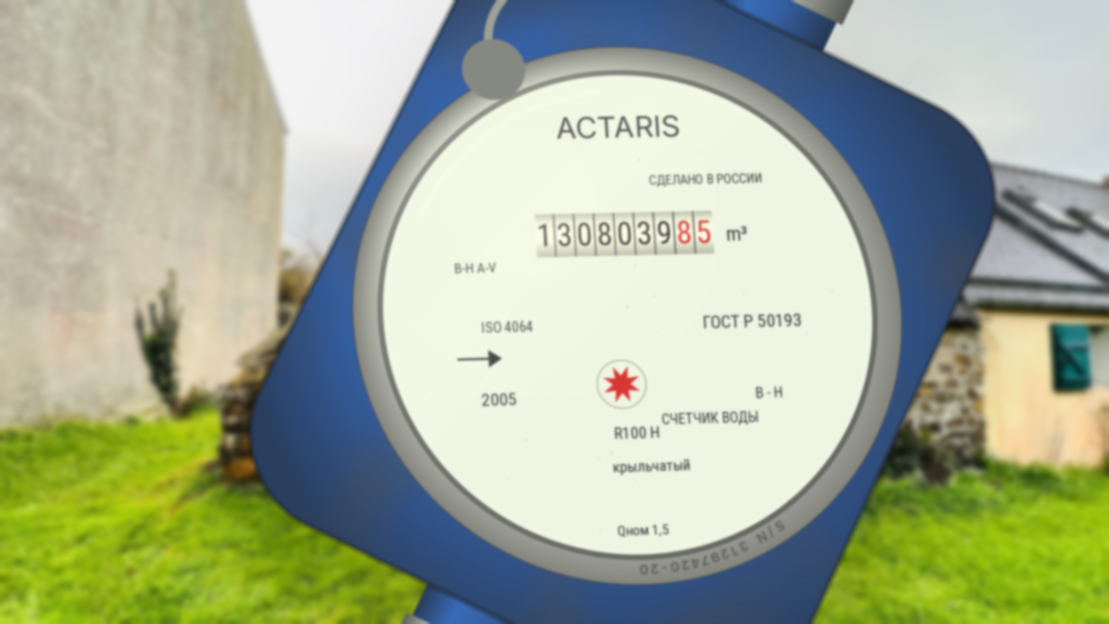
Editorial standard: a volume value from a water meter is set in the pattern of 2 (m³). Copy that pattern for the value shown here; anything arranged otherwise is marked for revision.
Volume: 1308039.85 (m³)
